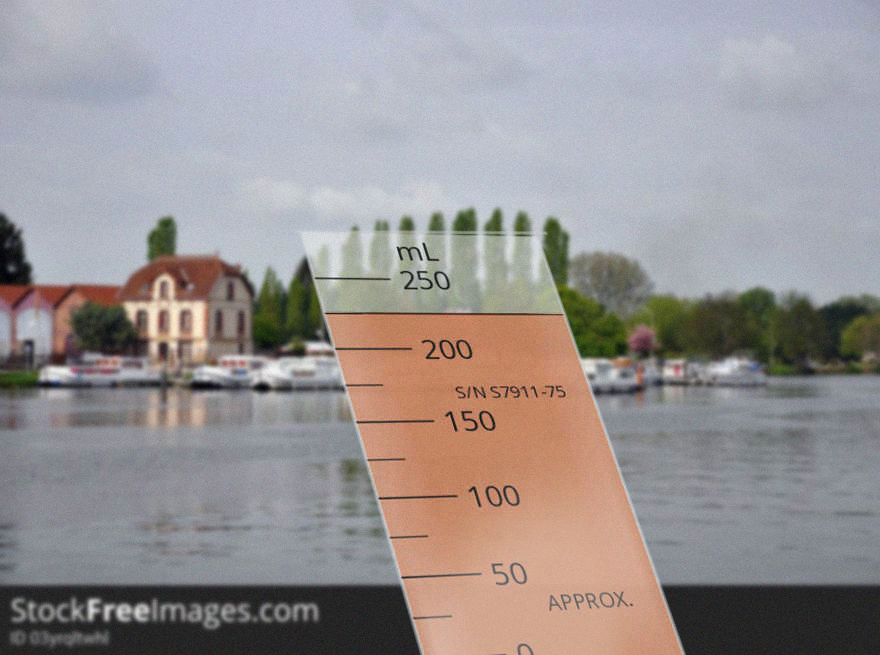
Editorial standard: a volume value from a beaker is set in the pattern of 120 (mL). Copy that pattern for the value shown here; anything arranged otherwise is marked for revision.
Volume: 225 (mL)
